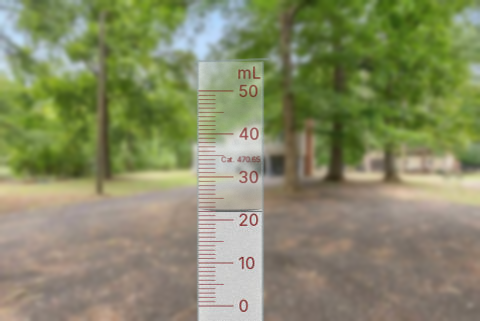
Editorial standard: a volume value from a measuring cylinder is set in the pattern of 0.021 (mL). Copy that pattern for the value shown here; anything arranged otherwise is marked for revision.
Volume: 22 (mL)
